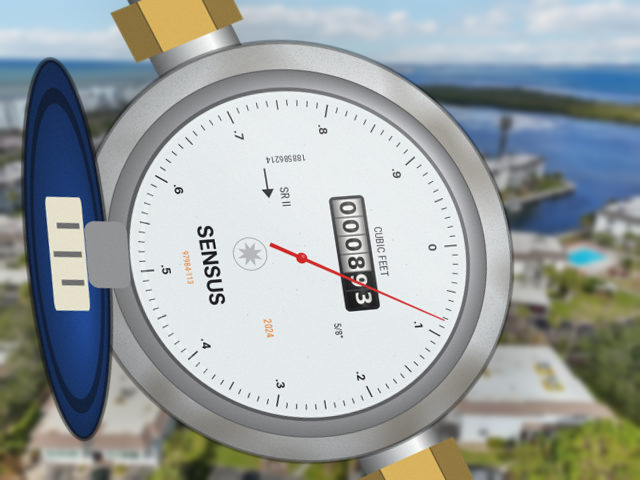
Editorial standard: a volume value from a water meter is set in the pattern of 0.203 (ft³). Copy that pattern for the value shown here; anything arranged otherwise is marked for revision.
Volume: 893.08 (ft³)
